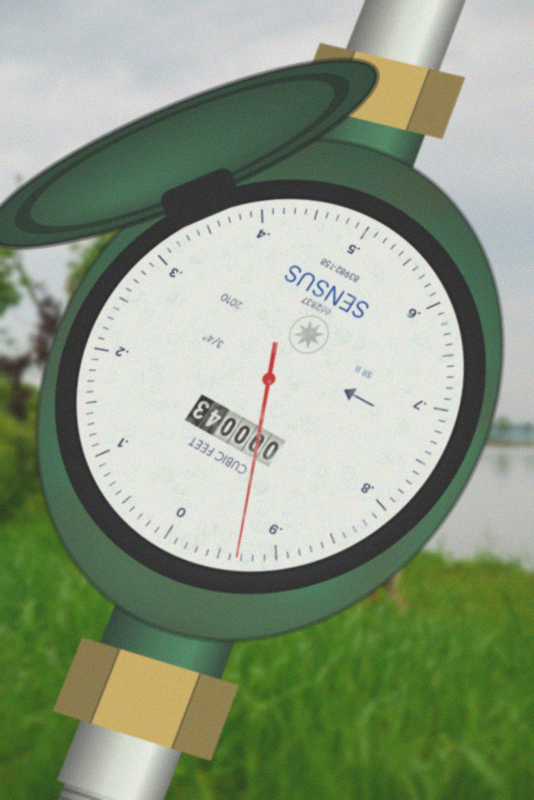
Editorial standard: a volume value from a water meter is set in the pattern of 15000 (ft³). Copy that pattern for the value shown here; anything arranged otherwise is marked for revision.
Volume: 42.93 (ft³)
